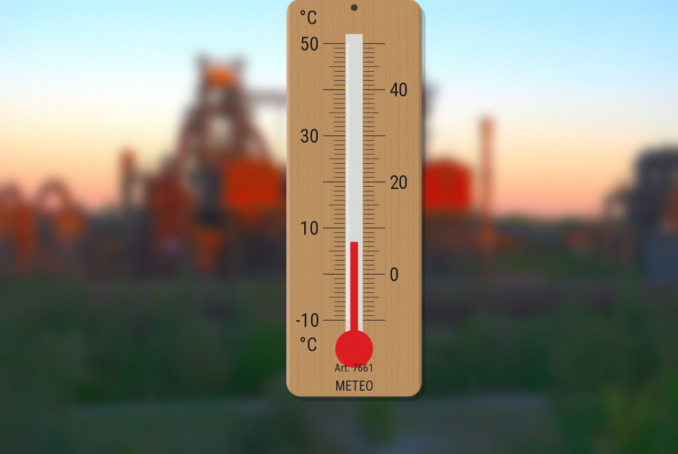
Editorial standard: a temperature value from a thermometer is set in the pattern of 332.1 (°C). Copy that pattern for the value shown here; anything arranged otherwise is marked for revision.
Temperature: 7 (°C)
